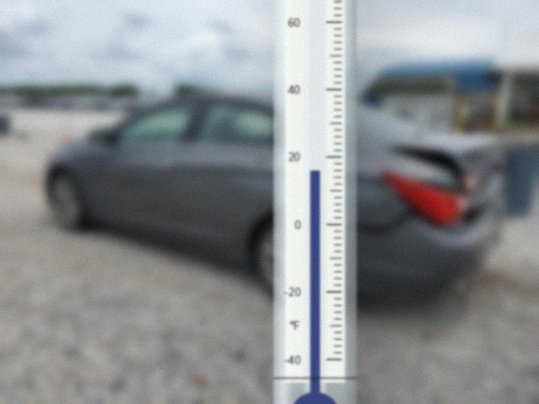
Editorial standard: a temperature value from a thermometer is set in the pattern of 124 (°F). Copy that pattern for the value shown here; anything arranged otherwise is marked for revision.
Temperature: 16 (°F)
